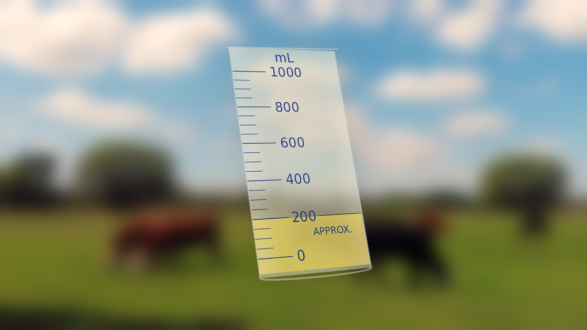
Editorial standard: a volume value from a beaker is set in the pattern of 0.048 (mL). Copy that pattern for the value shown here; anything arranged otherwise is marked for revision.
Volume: 200 (mL)
